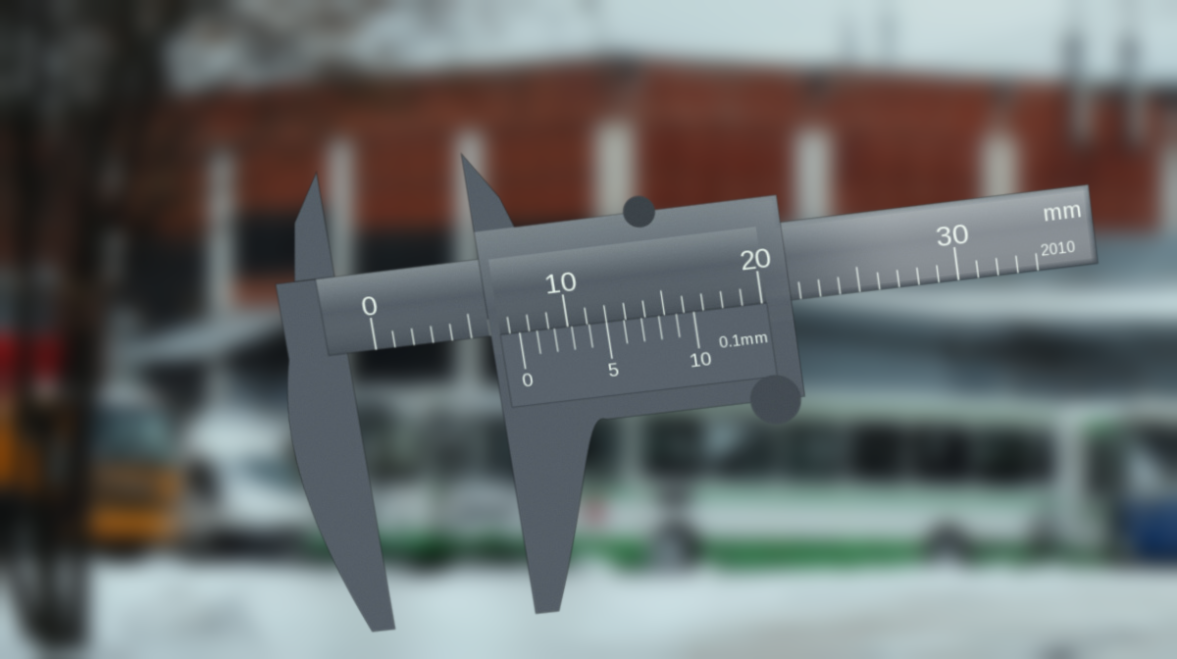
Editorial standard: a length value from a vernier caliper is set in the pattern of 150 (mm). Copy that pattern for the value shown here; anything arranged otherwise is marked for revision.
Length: 7.5 (mm)
